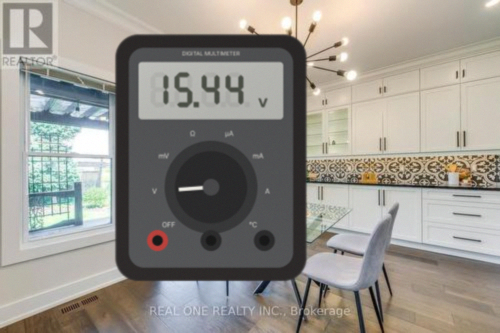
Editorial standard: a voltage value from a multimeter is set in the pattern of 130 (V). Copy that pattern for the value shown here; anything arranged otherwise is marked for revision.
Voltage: 15.44 (V)
